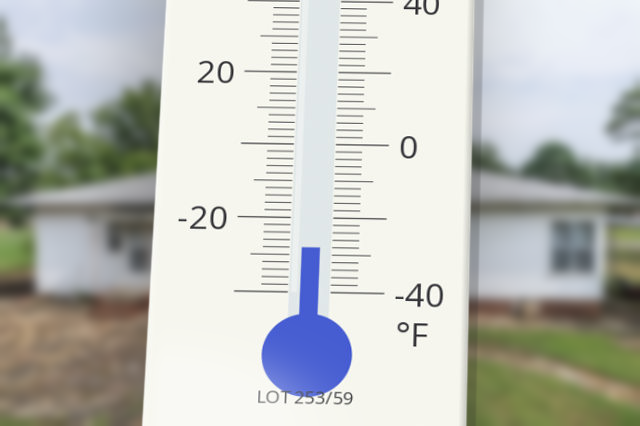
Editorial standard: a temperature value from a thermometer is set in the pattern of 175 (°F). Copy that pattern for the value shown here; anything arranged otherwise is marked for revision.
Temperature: -28 (°F)
